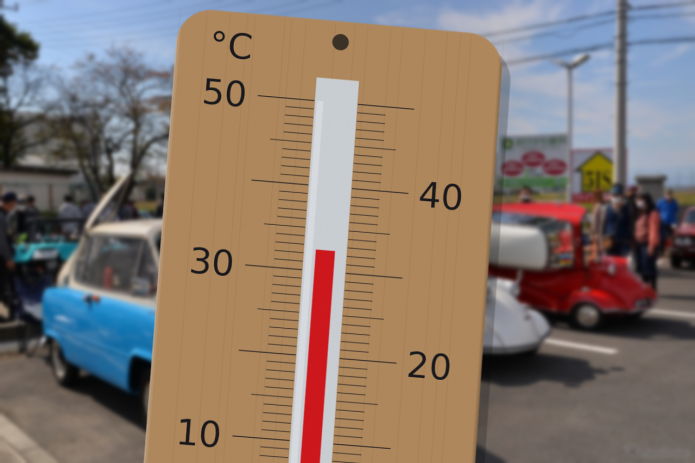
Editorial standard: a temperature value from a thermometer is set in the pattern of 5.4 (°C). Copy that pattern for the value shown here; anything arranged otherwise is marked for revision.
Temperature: 32.5 (°C)
